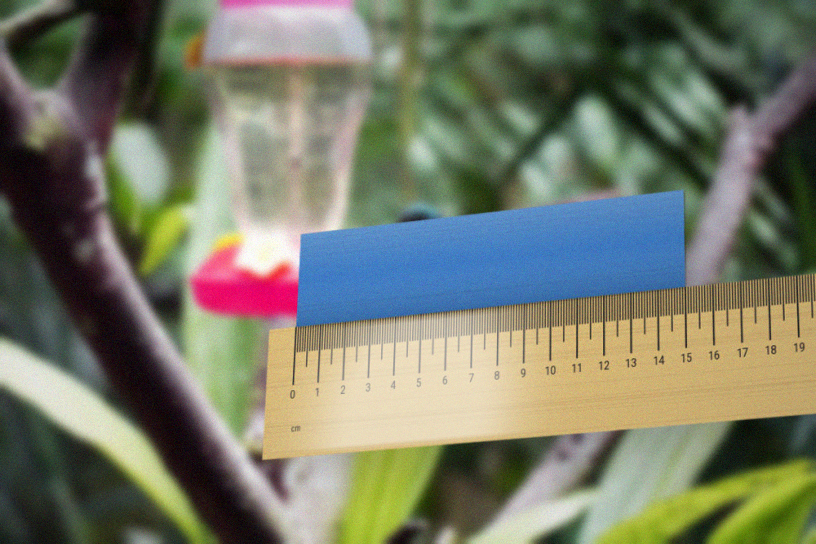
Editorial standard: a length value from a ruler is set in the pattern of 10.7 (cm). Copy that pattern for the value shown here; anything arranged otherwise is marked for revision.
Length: 15 (cm)
